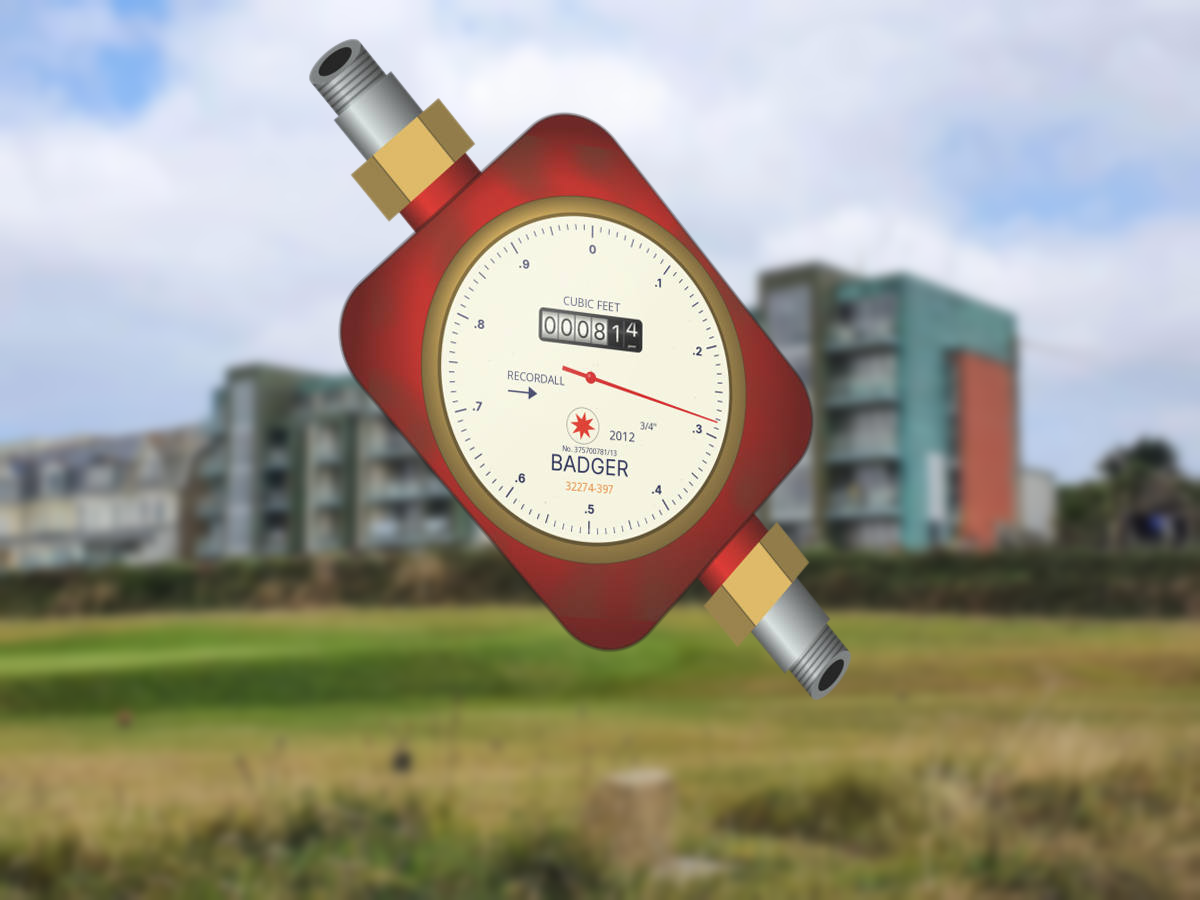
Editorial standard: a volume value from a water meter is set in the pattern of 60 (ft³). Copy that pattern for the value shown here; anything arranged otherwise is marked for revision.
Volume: 814.28 (ft³)
